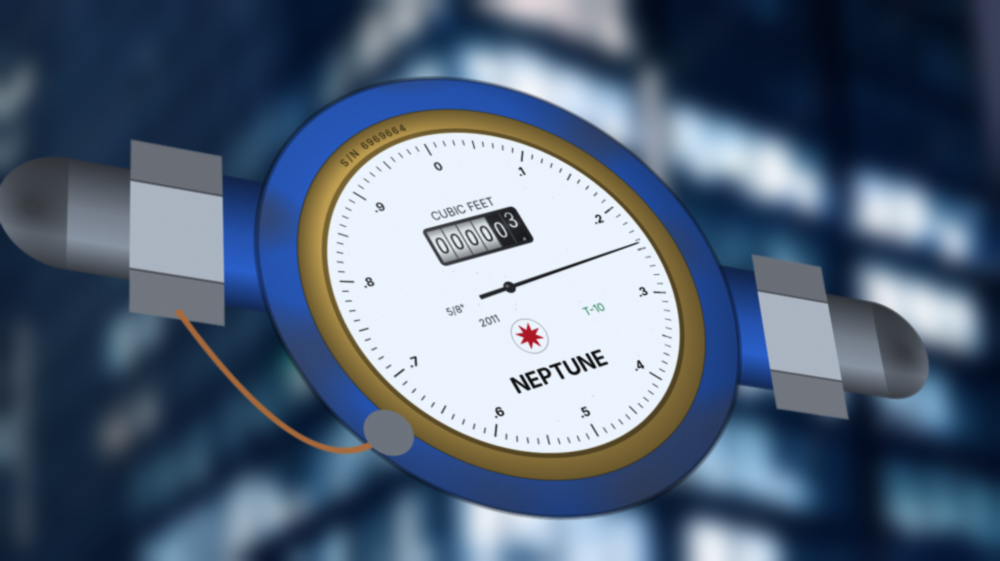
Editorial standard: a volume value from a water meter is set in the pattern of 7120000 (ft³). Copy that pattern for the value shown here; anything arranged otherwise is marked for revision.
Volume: 3.24 (ft³)
